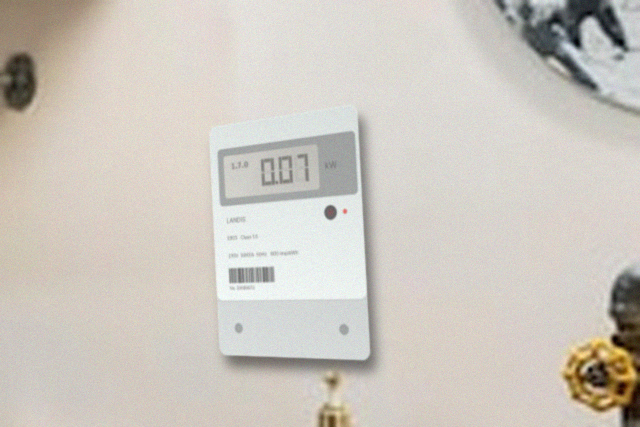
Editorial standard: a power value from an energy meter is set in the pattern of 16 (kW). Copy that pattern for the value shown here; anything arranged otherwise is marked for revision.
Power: 0.07 (kW)
